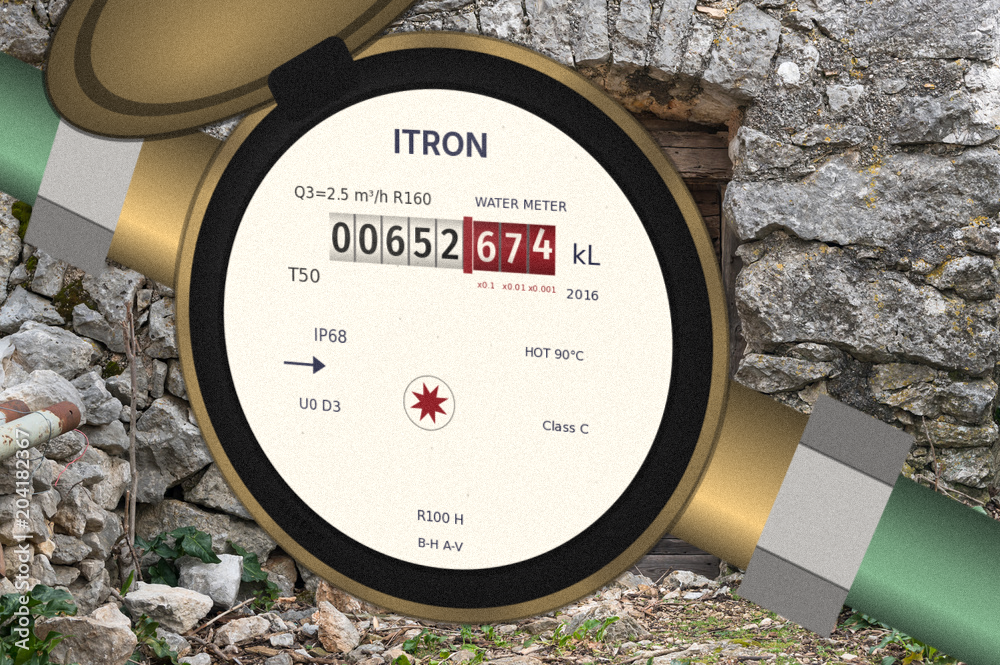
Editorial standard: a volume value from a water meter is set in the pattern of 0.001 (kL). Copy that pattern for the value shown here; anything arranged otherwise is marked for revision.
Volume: 652.674 (kL)
